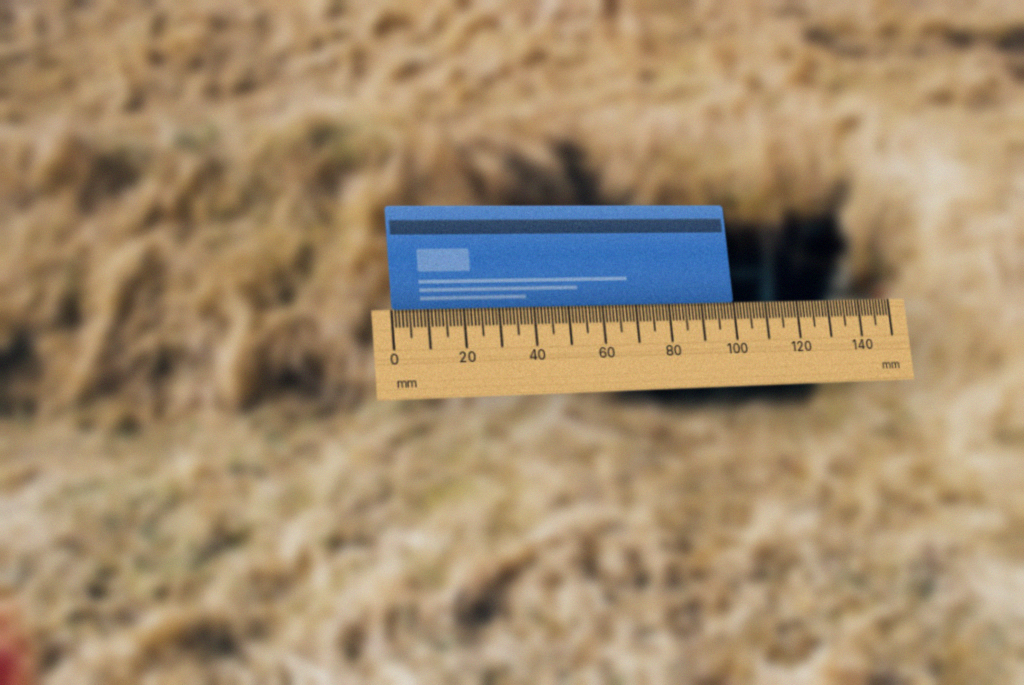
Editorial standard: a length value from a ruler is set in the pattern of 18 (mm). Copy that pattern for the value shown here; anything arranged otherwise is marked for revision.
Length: 100 (mm)
